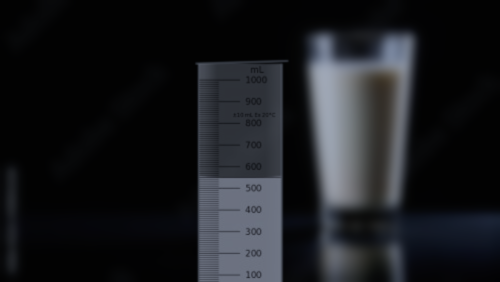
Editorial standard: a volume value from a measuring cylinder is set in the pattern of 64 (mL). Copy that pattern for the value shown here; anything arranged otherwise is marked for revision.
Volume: 550 (mL)
